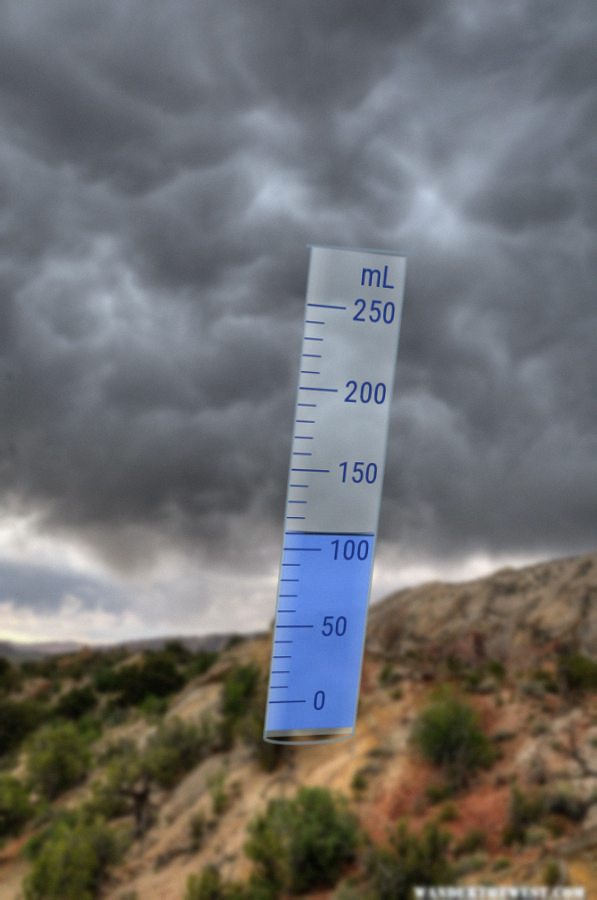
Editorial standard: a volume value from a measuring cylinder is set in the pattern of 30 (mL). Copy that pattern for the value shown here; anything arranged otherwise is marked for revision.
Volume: 110 (mL)
